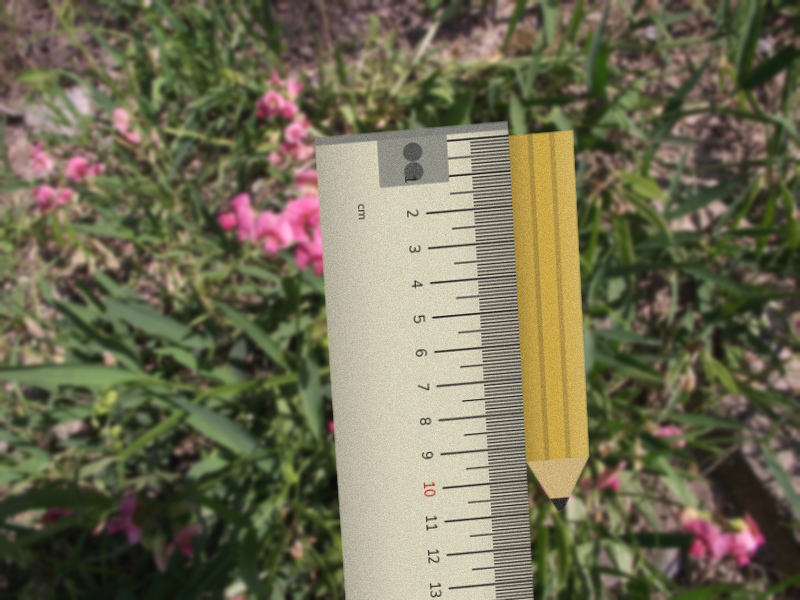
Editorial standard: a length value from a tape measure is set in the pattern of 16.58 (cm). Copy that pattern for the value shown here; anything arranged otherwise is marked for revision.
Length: 11 (cm)
